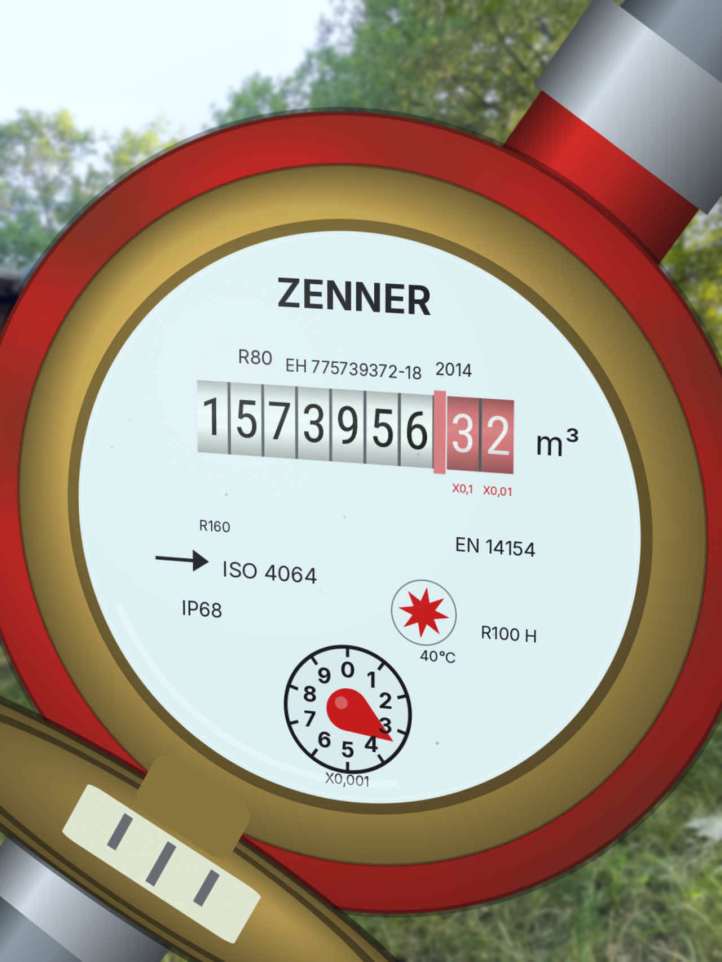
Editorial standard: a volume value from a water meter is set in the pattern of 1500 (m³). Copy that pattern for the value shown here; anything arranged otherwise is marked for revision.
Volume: 1573956.323 (m³)
